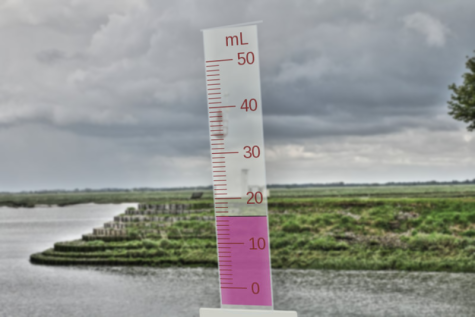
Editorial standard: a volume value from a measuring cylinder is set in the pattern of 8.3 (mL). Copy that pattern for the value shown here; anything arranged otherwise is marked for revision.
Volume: 16 (mL)
